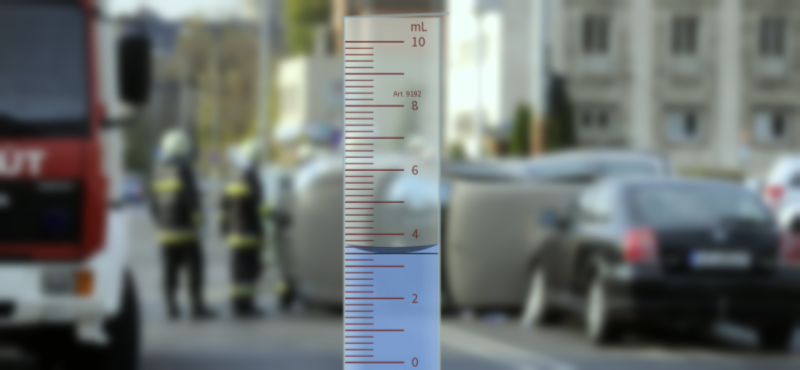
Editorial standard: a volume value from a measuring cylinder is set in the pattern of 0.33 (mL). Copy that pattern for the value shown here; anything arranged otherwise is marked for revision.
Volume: 3.4 (mL)
